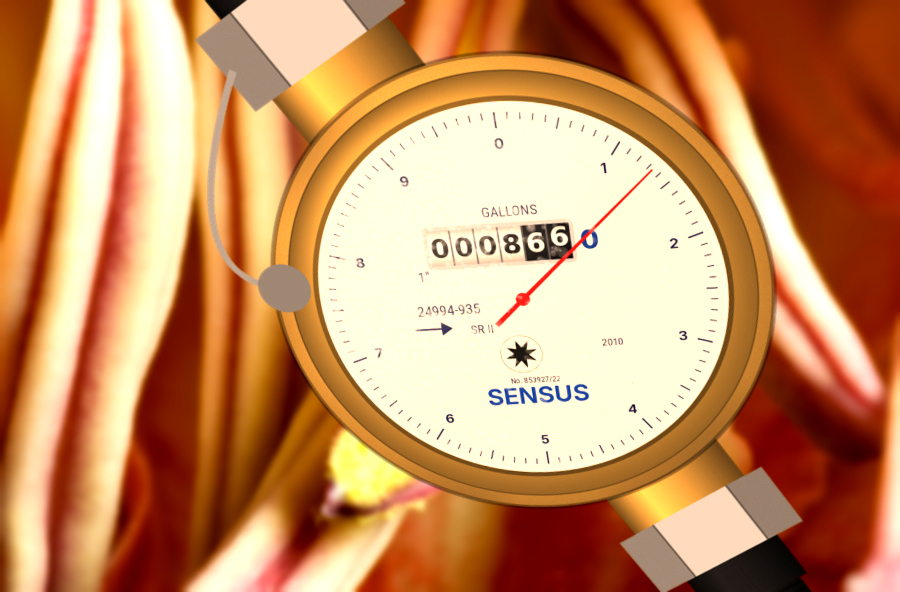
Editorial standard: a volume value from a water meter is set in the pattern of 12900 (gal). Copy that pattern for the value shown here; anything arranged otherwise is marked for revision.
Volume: 8661.3 (gal)
